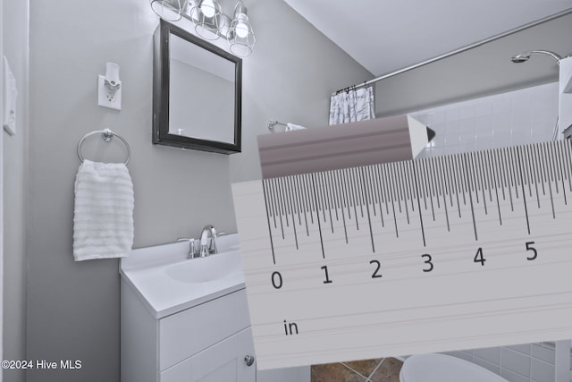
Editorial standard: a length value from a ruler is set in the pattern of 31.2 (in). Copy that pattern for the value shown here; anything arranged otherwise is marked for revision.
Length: 3.5 (in)
